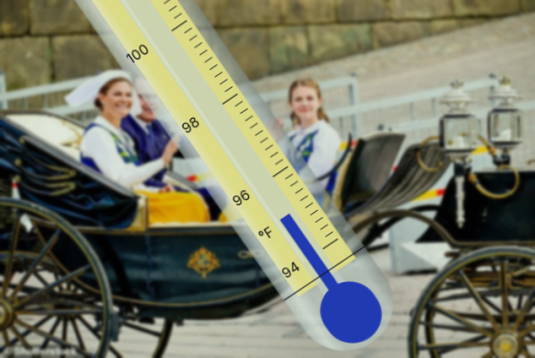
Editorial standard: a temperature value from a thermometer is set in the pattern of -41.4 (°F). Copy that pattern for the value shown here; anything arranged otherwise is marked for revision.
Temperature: 95.1 (°F)
